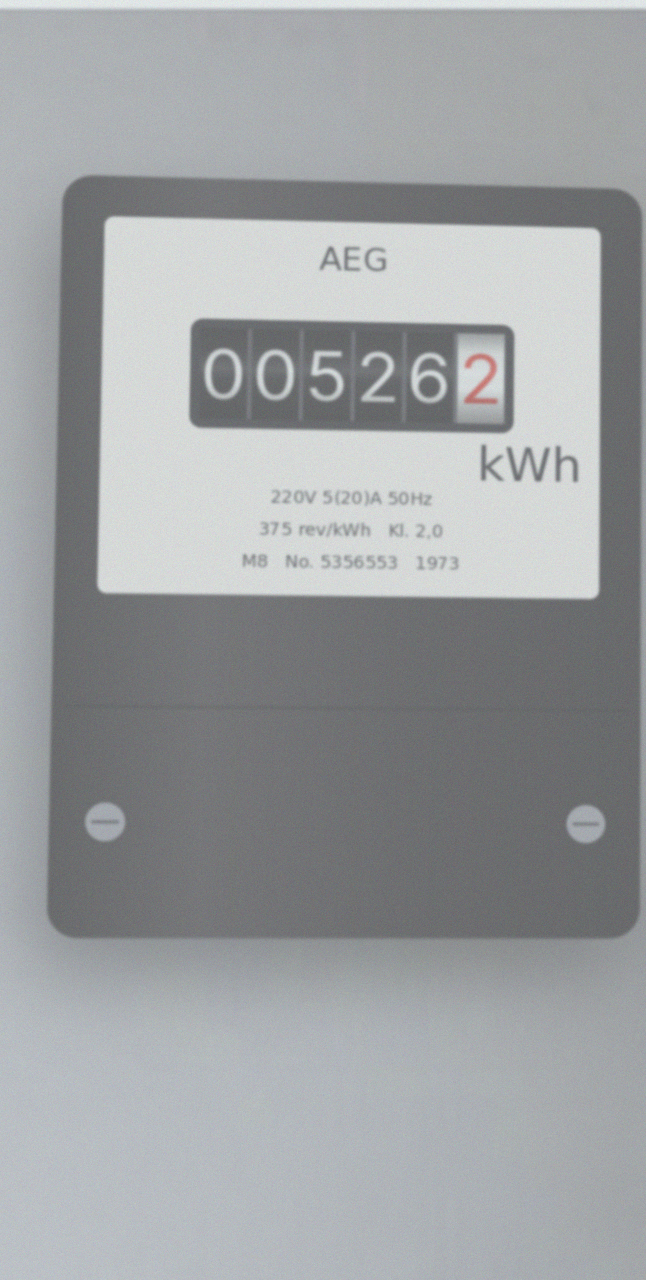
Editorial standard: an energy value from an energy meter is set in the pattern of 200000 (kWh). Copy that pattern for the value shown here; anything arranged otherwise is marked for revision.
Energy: 526.2 (kWh)
